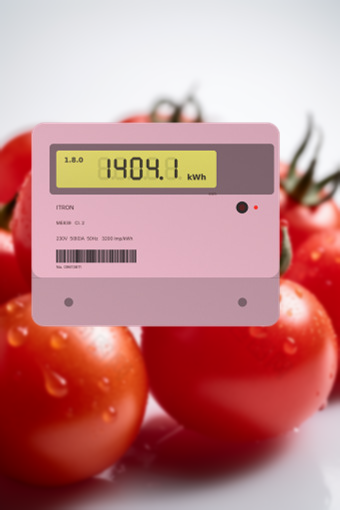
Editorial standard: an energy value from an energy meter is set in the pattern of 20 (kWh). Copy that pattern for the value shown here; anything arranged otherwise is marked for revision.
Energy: 1404.1 (kWh)
